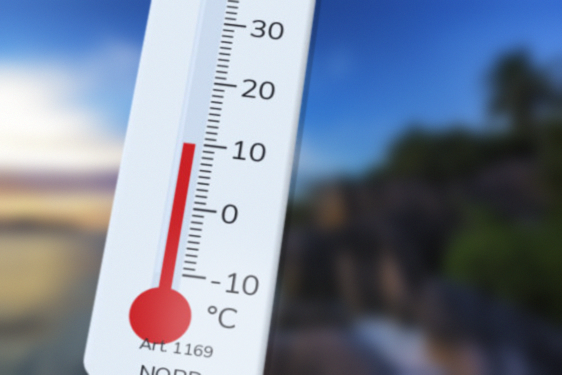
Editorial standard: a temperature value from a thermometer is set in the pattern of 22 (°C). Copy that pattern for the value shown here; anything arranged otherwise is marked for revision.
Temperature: 10 (°C)
